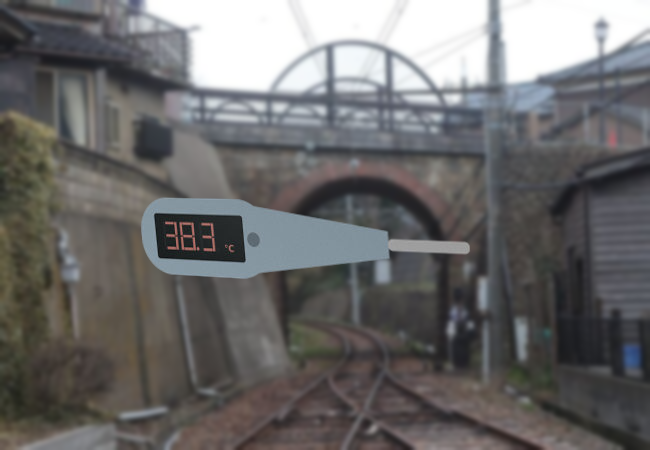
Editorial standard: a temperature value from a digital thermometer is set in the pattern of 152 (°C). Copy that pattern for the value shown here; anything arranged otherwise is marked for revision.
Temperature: 38.3 (°C)
